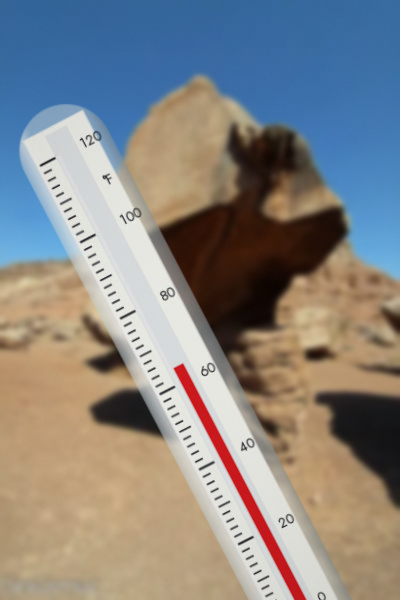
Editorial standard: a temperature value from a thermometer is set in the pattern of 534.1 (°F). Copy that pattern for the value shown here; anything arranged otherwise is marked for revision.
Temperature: 64 (°F)
